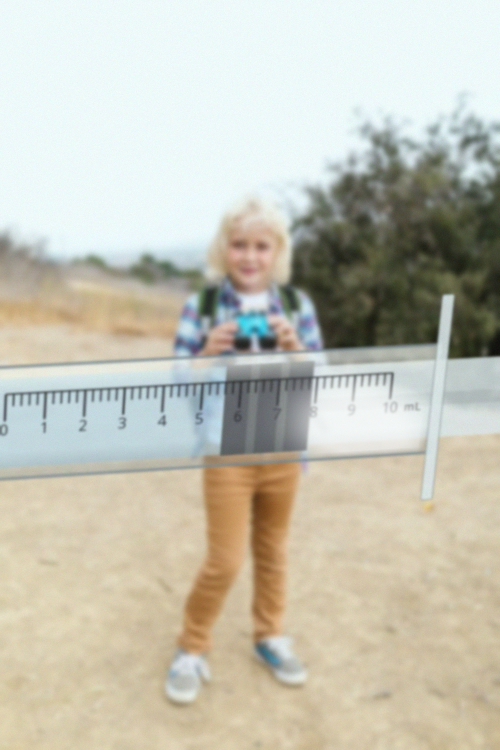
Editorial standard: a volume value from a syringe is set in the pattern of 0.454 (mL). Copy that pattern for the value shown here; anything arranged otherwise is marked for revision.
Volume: 5.6 (mL)
